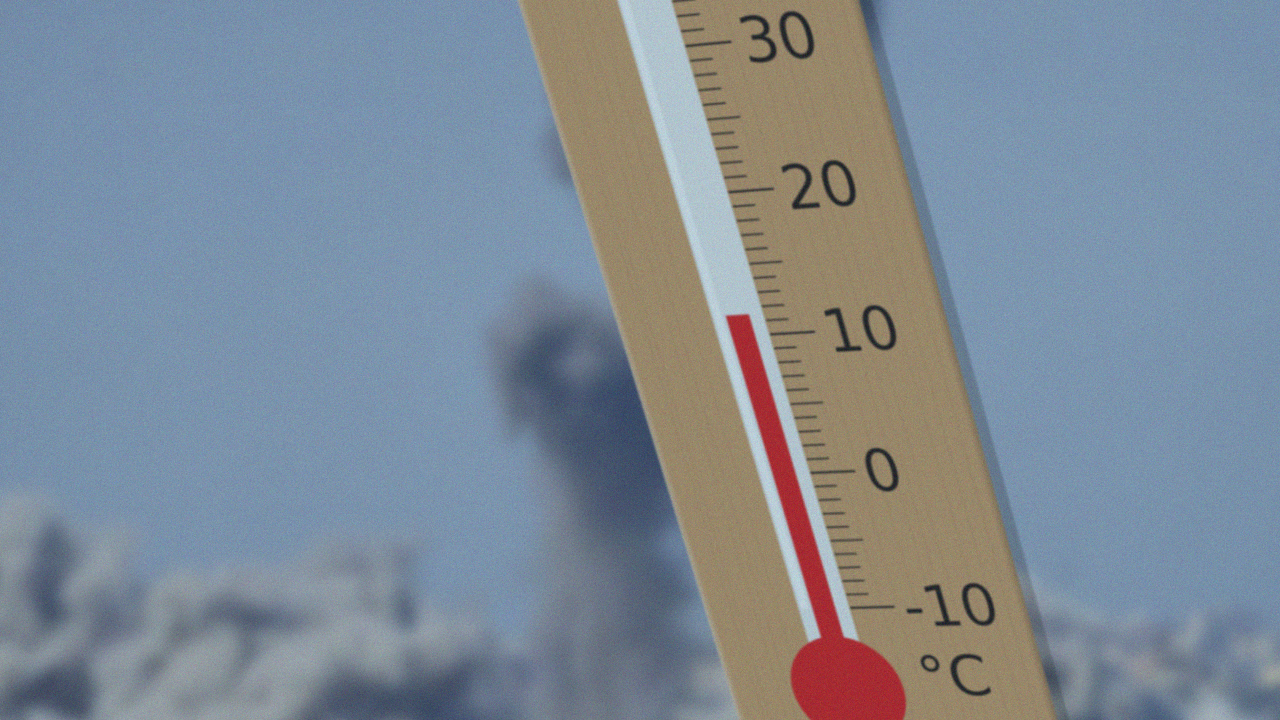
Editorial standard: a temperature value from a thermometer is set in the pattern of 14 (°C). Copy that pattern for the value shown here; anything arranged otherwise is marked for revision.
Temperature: 11.5 (°C)
